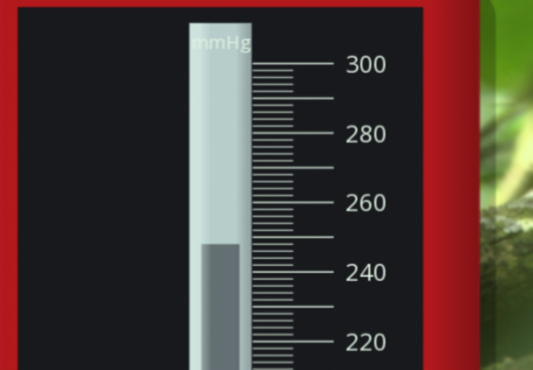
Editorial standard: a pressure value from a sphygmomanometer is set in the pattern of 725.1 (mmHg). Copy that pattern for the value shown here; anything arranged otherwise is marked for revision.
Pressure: 248 (mmHg)
